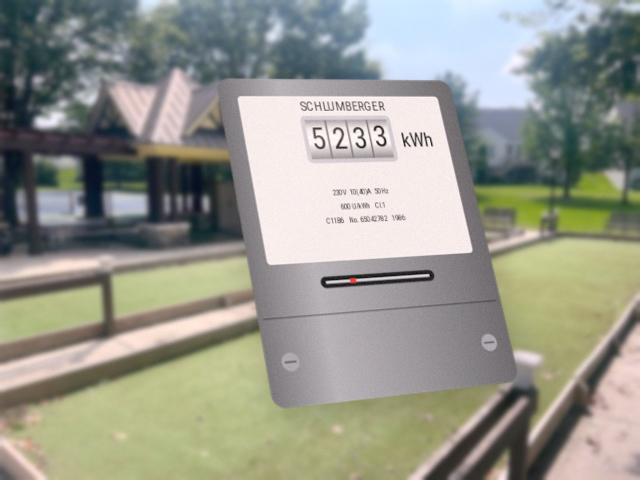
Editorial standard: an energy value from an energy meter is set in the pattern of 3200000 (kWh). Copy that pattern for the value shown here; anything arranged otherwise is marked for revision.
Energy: 5233 (kWh)
